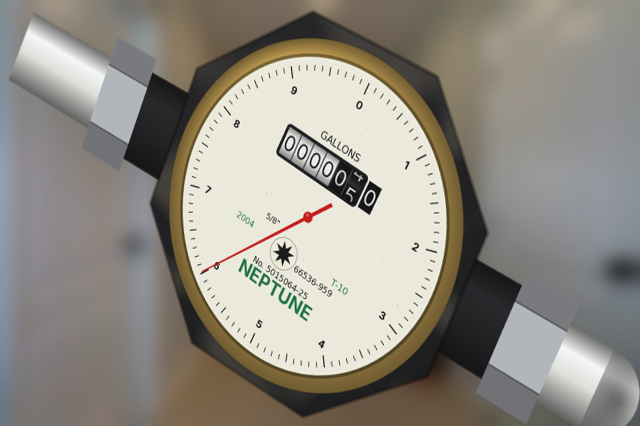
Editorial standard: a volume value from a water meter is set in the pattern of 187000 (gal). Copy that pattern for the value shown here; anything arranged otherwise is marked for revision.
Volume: 46.0 (gal)
